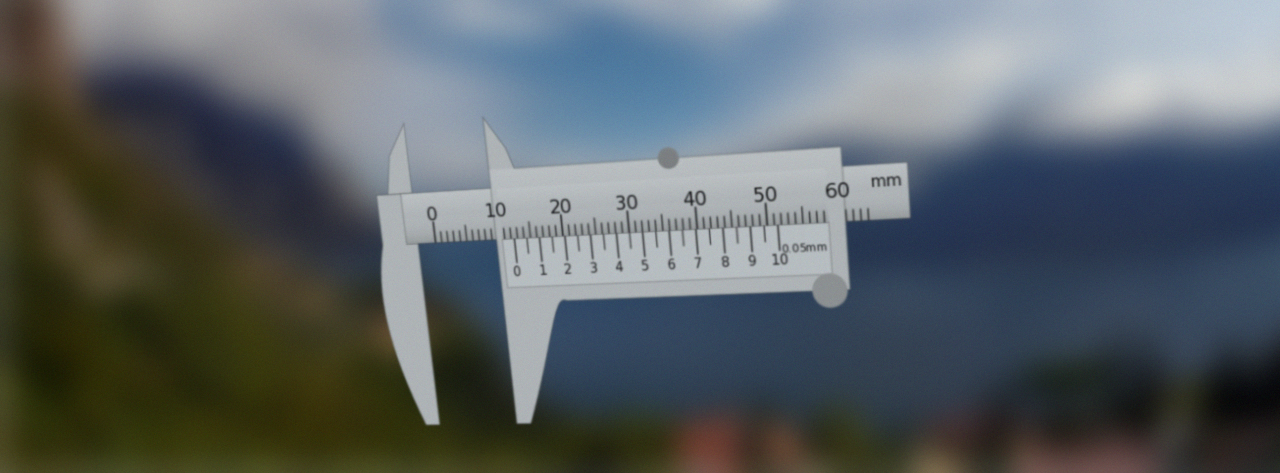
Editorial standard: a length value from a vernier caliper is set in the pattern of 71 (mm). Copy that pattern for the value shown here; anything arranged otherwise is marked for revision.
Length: 12.5 (mm)
